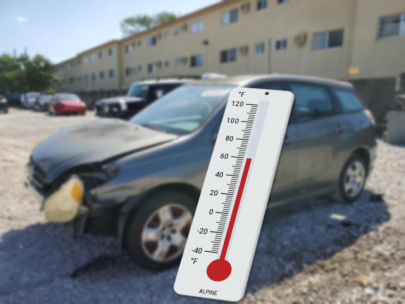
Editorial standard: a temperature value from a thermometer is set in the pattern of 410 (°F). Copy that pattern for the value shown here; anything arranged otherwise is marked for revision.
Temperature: 60 (°F)
